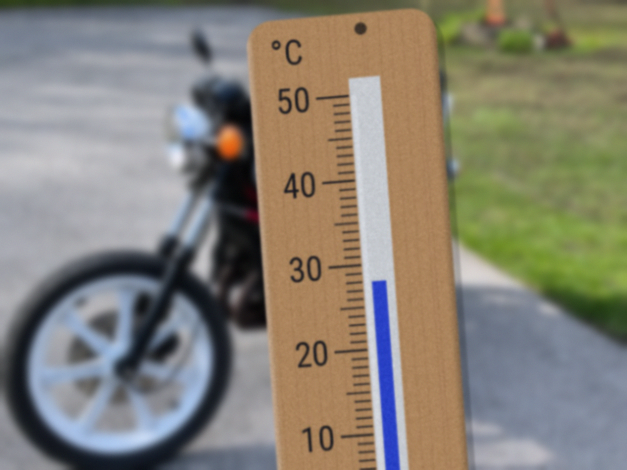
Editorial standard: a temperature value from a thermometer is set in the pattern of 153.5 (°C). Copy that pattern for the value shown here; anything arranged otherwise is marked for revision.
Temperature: 28 (°C)
